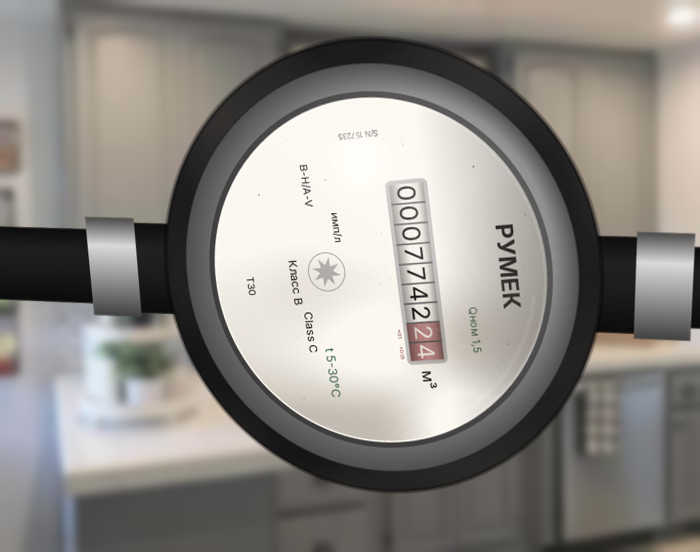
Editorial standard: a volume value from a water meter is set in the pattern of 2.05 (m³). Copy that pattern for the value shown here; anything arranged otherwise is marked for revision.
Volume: 7742.24 (m³)
